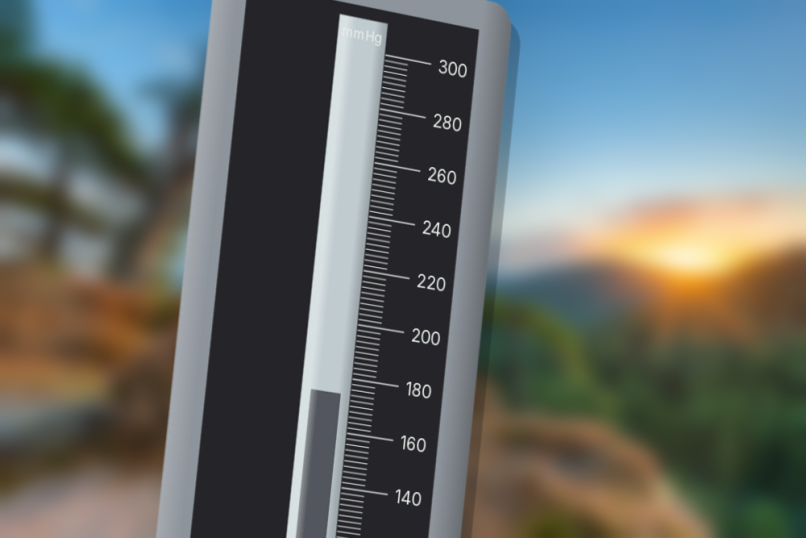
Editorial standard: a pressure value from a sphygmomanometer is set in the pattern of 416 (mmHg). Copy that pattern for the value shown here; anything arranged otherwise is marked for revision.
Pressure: 174 (mmHg)
